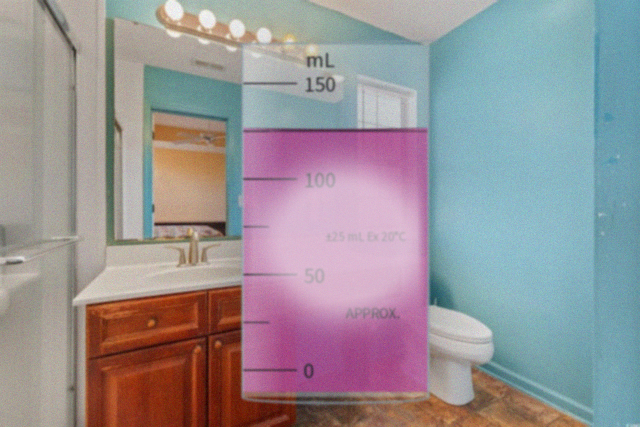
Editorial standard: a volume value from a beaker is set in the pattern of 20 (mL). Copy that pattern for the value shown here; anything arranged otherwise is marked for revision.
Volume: 125 (mL)
